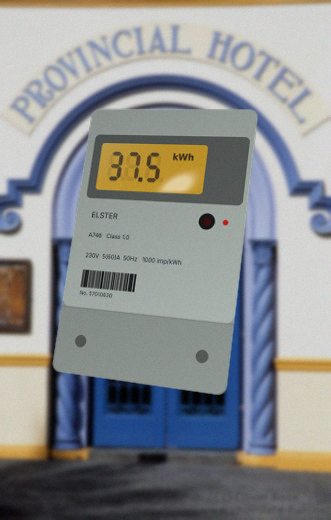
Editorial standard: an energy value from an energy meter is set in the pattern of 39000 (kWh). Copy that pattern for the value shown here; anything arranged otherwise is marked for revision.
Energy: 37.5 (kWh)
